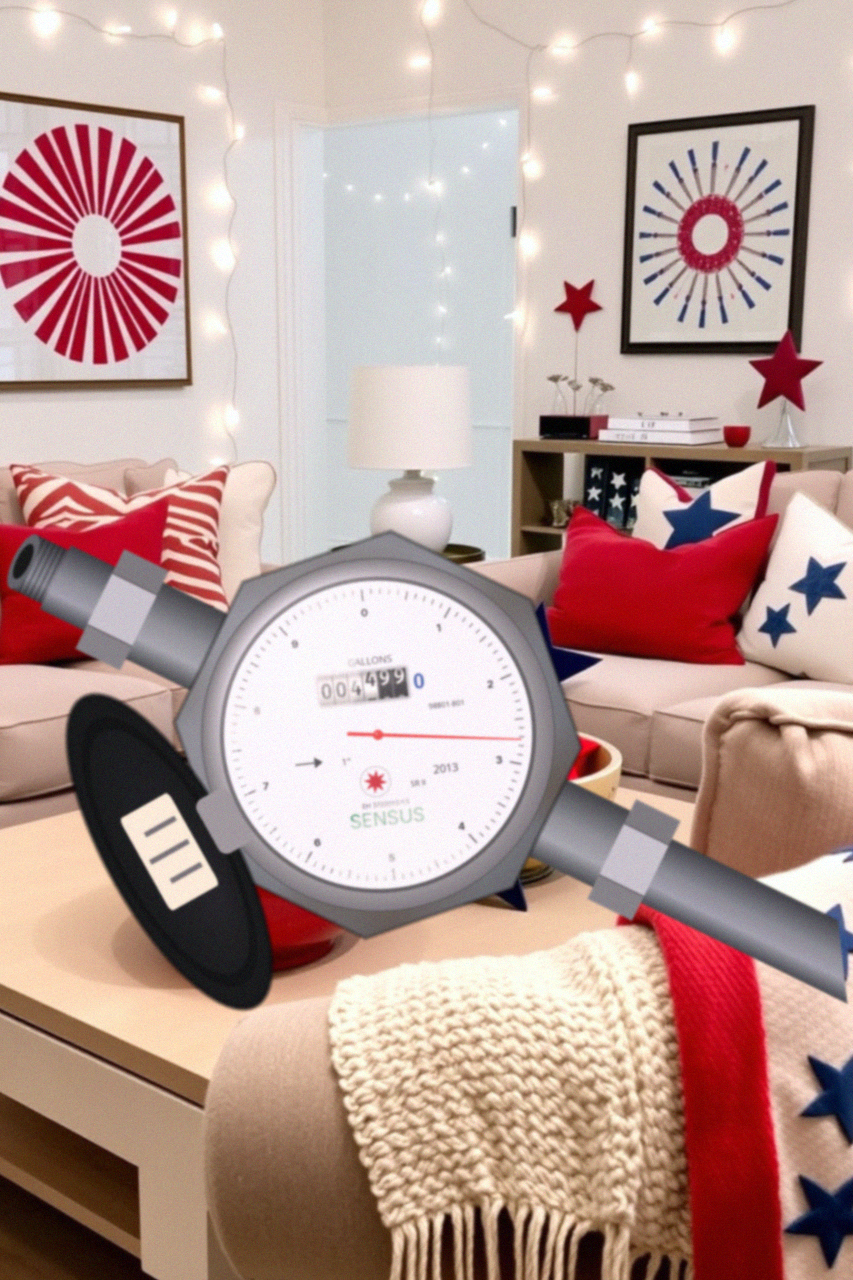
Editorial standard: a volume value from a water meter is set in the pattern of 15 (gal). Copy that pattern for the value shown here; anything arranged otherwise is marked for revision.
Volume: 44992.7 (gal)
